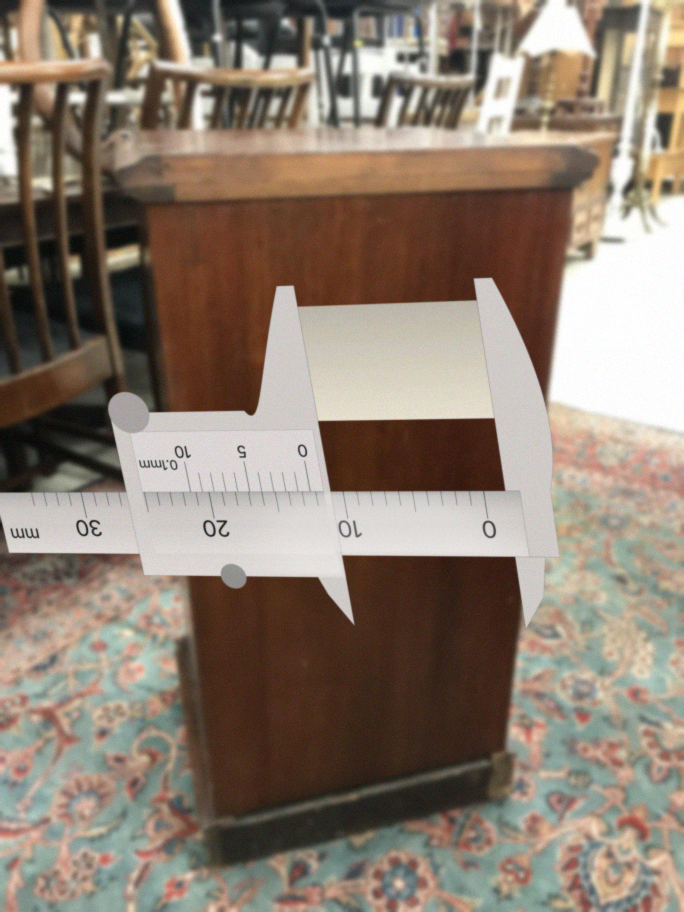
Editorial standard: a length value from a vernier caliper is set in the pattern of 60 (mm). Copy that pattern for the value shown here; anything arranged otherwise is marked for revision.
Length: 12.4 (mm)
